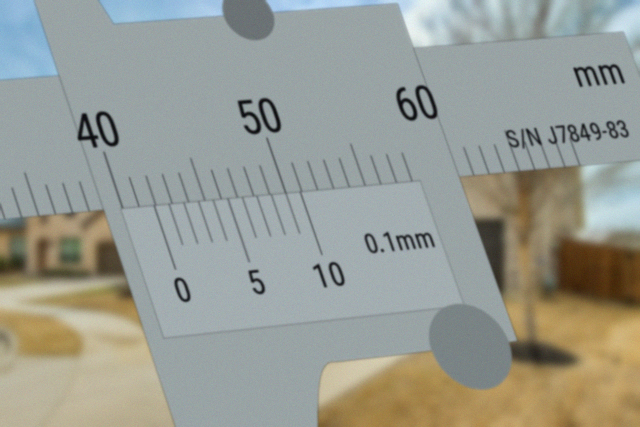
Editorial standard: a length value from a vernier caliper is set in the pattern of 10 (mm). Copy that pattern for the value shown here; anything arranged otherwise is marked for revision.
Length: 41.9 (mm)
